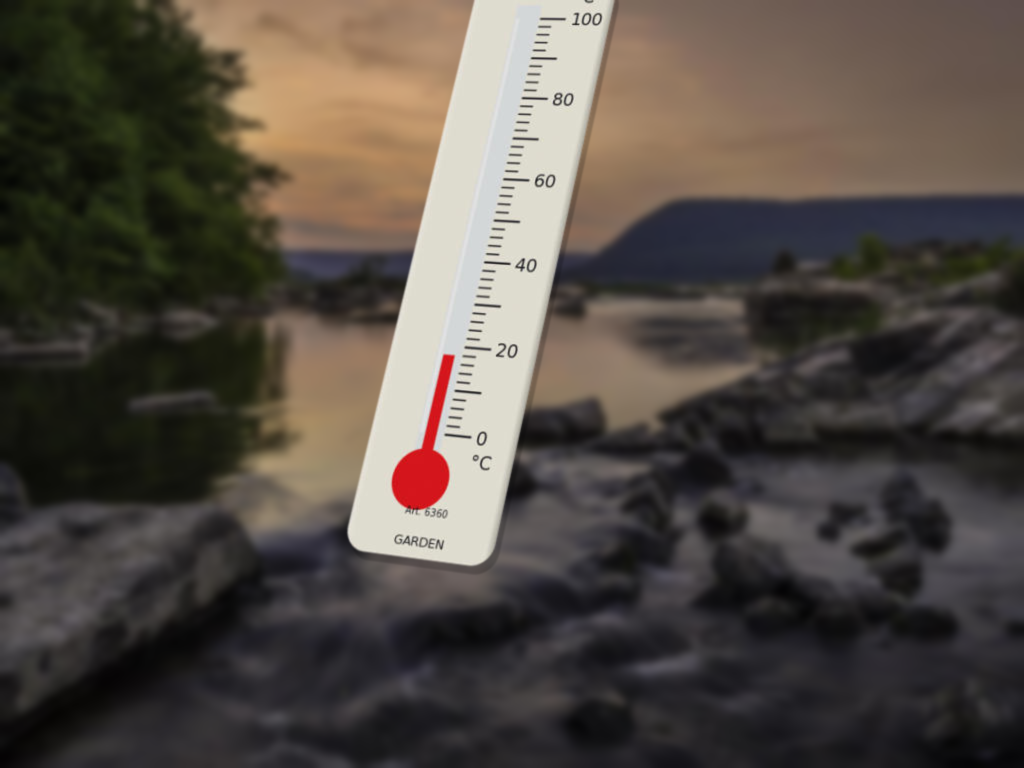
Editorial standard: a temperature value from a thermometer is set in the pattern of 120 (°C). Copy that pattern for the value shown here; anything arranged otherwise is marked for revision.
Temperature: 18 (°C)
